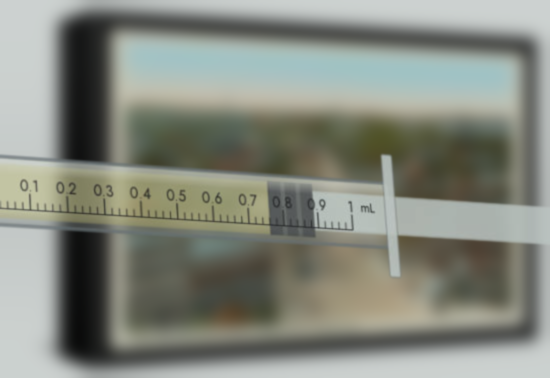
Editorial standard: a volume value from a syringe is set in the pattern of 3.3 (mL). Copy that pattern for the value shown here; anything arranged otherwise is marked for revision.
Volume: 0.76 (mL)
